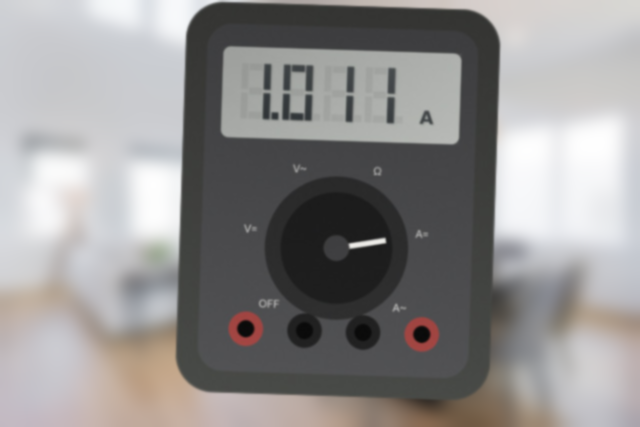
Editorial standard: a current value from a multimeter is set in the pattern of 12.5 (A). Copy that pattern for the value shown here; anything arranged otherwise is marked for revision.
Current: 1.011 (A)
